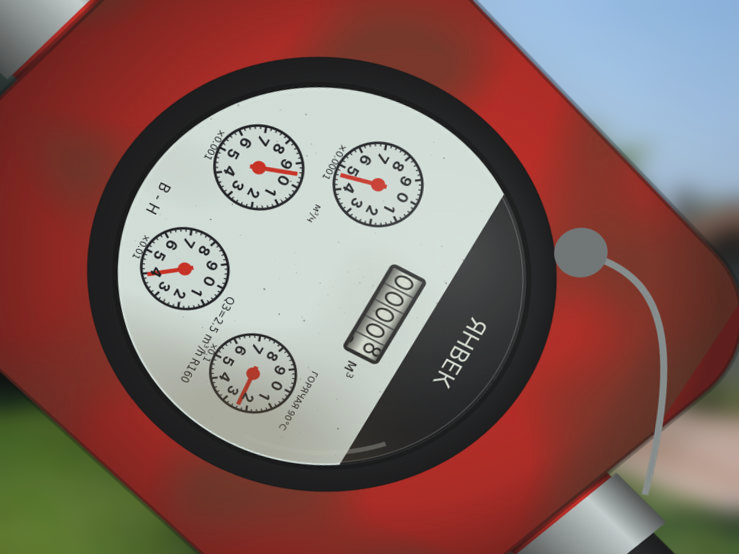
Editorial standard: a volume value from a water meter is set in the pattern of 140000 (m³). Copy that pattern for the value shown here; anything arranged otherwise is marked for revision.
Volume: 8.2394 (m³)
